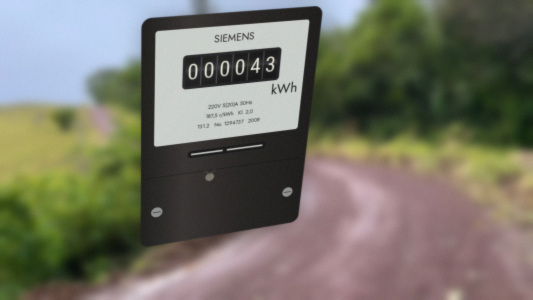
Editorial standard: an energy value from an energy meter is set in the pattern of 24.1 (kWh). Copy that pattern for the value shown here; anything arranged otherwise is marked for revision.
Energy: 43 (kWh)
